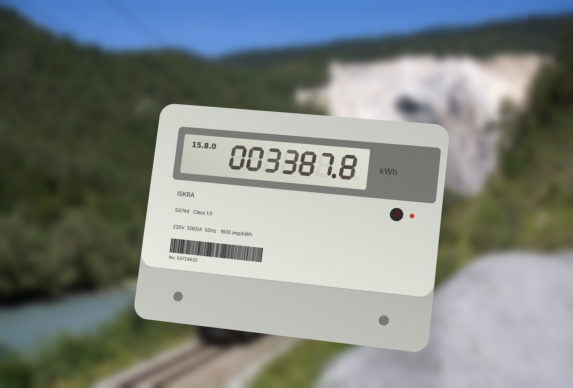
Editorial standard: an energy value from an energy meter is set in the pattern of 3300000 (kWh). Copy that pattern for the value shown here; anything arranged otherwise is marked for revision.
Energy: 3387.8 (kWh)
